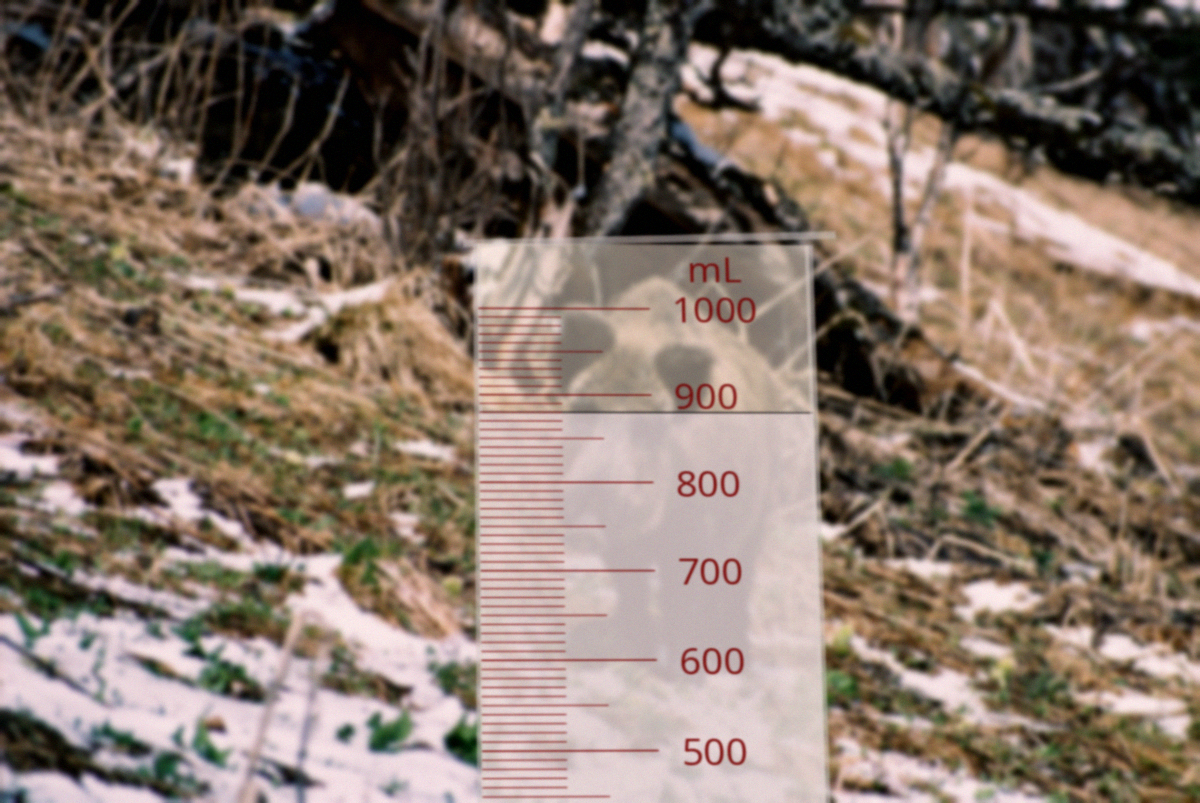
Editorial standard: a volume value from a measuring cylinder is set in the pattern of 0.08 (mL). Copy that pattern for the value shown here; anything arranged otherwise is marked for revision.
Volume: 880 (mL)
